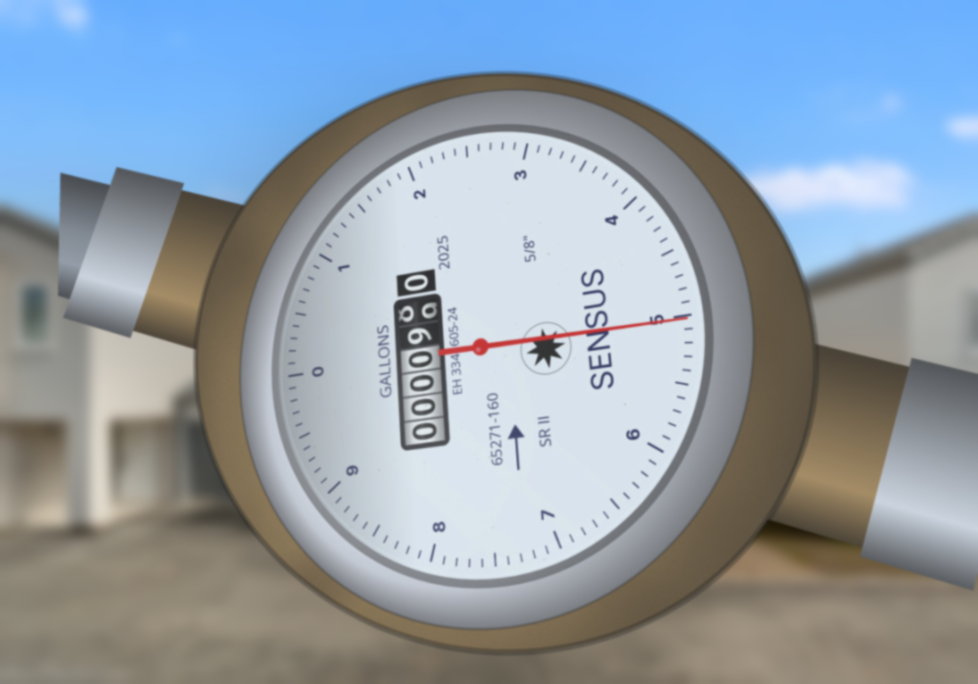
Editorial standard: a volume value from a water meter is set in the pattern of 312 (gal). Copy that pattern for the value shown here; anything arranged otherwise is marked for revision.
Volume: 985.0 (gal)
